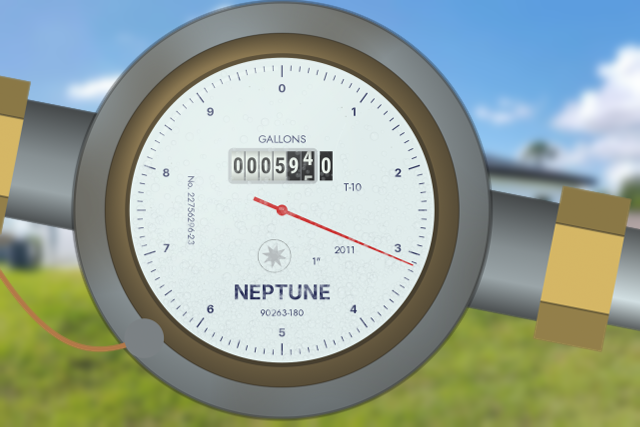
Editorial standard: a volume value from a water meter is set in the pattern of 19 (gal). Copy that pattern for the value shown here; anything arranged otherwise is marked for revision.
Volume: 5943.1 (gal)
